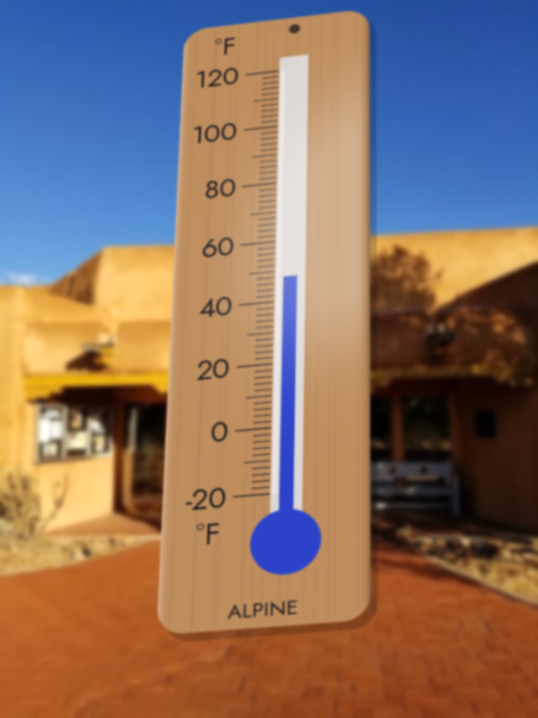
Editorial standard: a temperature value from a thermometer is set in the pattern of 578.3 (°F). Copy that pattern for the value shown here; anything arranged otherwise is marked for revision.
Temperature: 48 (°F)
